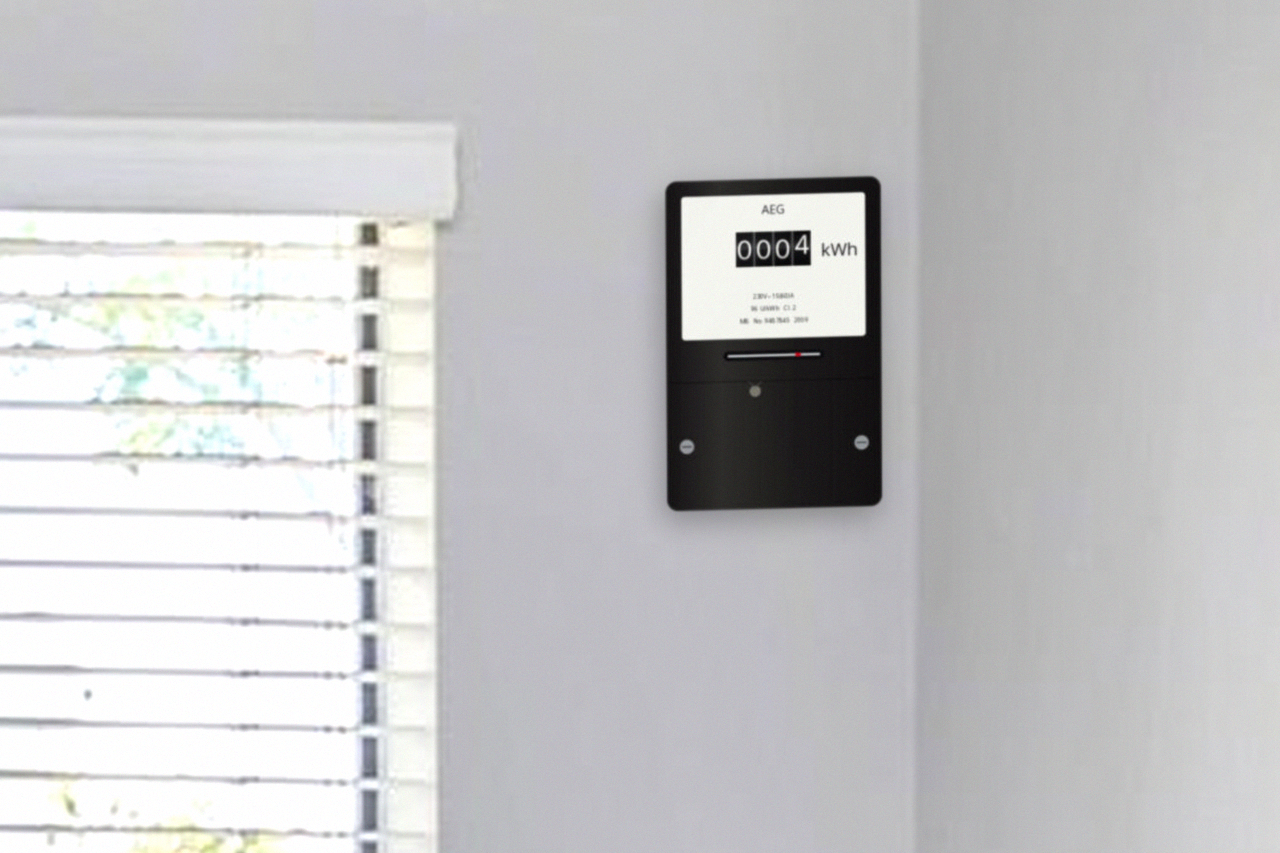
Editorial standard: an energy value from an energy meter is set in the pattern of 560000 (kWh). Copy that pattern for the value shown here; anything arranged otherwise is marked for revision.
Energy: 4 (kWh)
